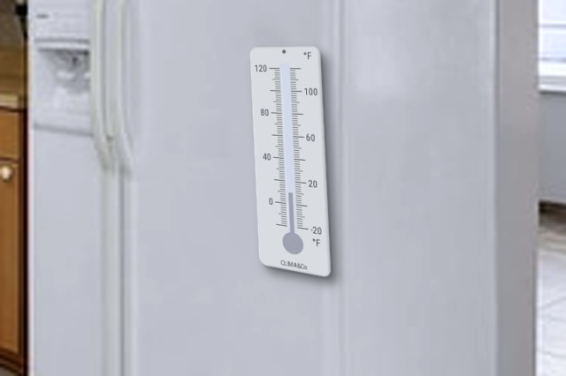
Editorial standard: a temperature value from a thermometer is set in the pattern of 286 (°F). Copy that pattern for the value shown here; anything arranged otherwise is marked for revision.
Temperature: 10 (°F)
